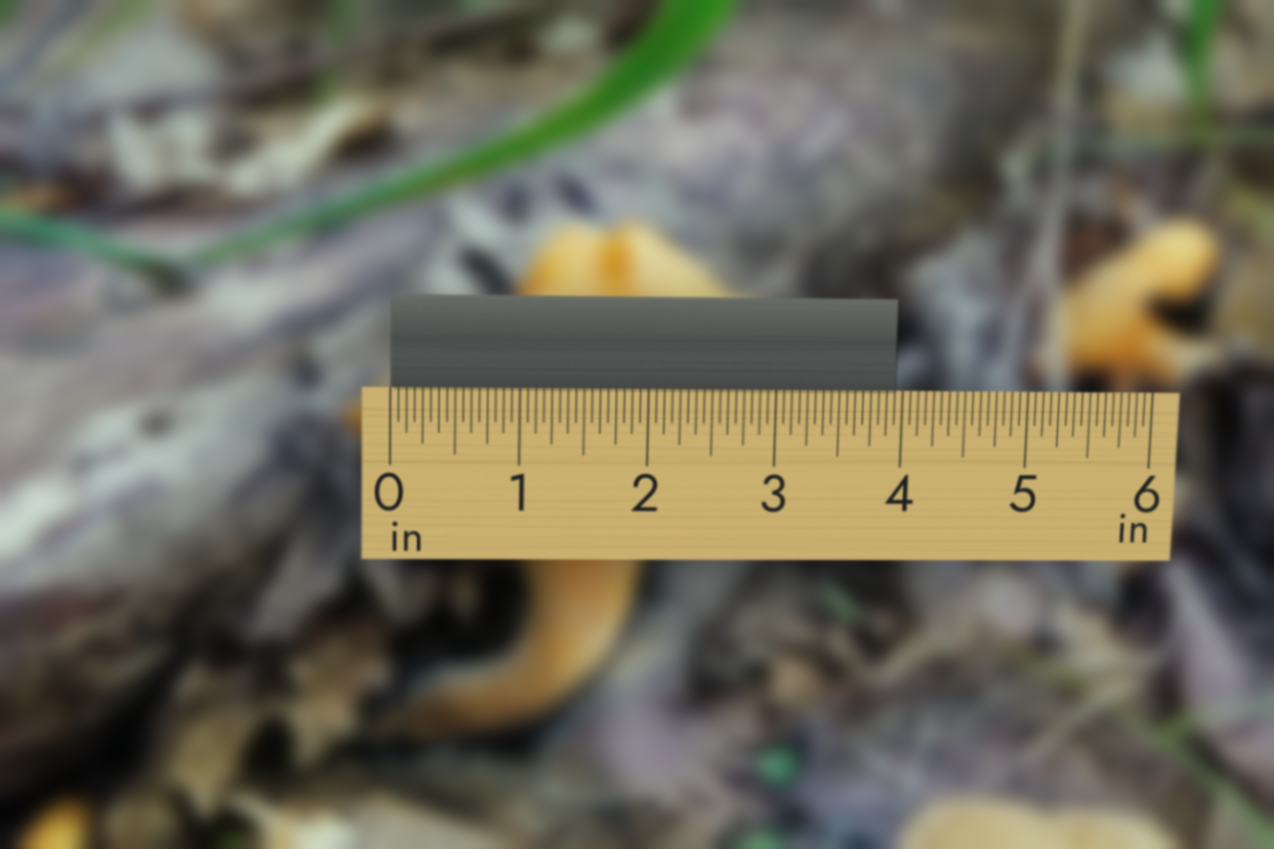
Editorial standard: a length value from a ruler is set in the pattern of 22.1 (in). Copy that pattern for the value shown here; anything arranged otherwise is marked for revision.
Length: 3.9375 (in)
